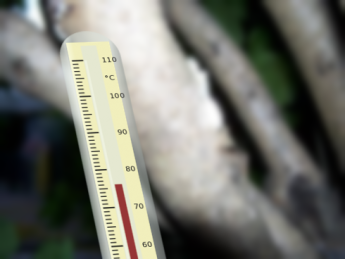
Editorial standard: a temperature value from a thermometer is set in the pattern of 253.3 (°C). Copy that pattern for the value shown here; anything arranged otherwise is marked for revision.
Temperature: 76 (°C)
